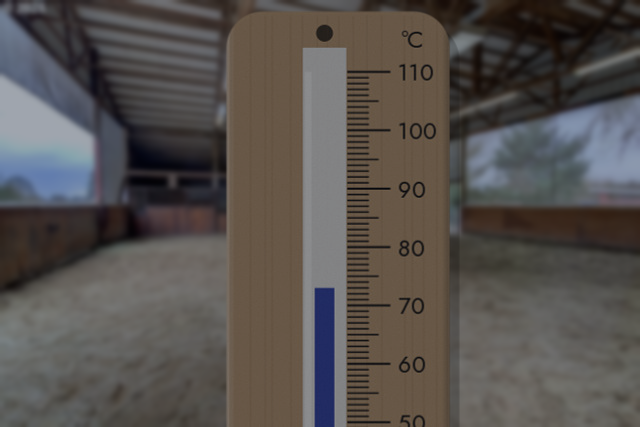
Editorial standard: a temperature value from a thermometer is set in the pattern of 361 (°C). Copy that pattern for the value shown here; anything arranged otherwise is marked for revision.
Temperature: 73 (°C)
